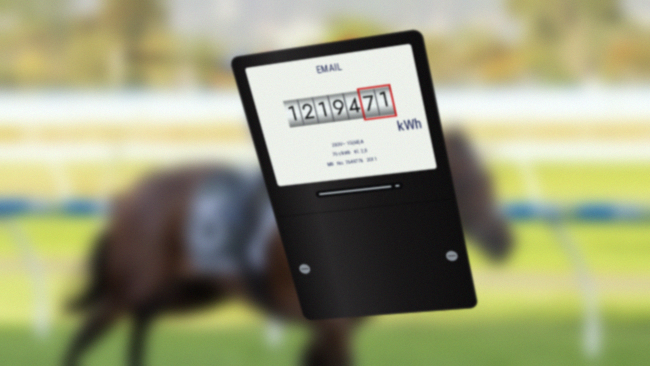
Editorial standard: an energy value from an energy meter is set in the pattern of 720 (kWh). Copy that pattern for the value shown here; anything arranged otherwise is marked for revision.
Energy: 12194.71 (kWh)
